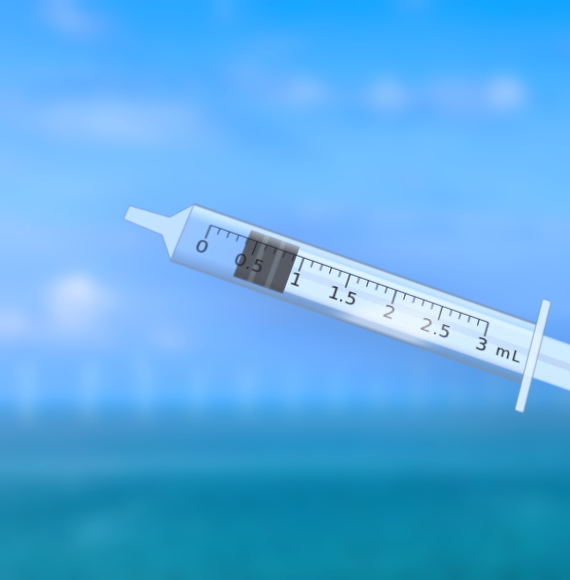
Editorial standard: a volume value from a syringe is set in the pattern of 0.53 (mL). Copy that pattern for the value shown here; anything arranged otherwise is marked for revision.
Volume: 0.4 (mL)
